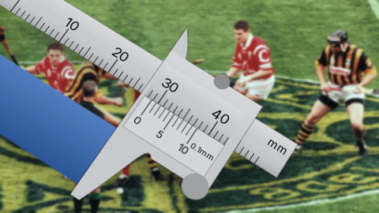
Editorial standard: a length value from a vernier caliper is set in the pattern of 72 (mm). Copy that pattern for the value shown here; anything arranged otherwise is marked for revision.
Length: 28.8 (mm)
